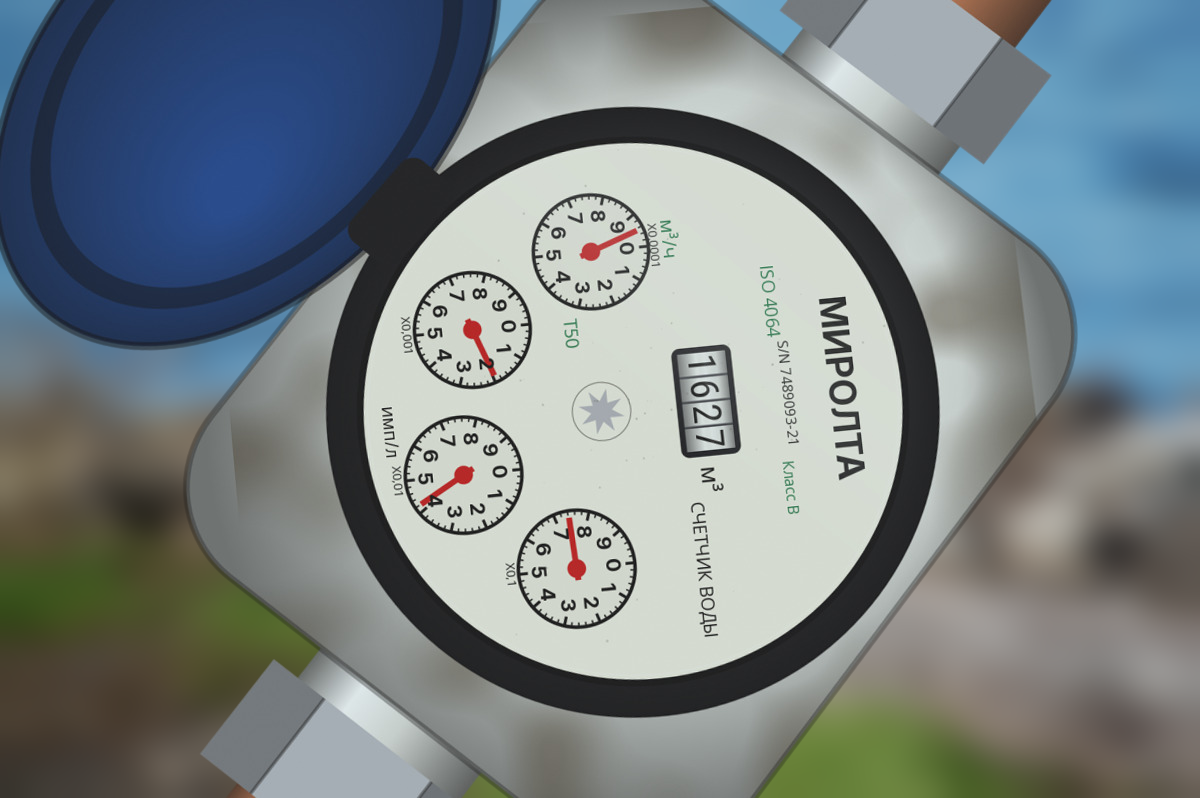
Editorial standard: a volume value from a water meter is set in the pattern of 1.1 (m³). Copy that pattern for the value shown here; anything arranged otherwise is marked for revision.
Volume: 1627.7419 (m³)
